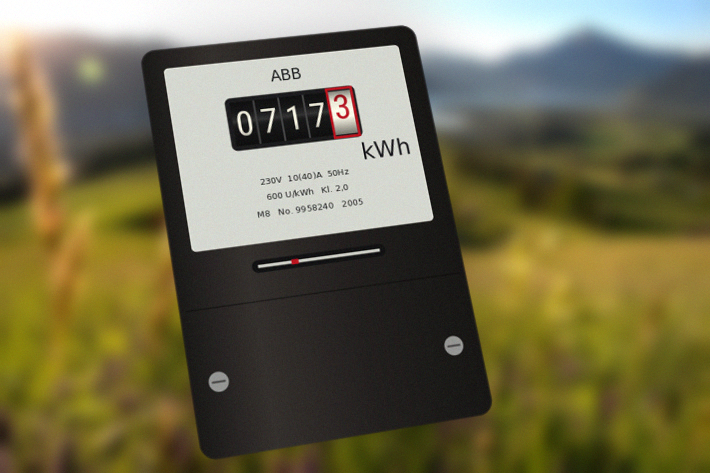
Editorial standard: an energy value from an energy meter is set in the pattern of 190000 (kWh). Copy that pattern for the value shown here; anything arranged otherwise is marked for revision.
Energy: 717.3 (kWh)
